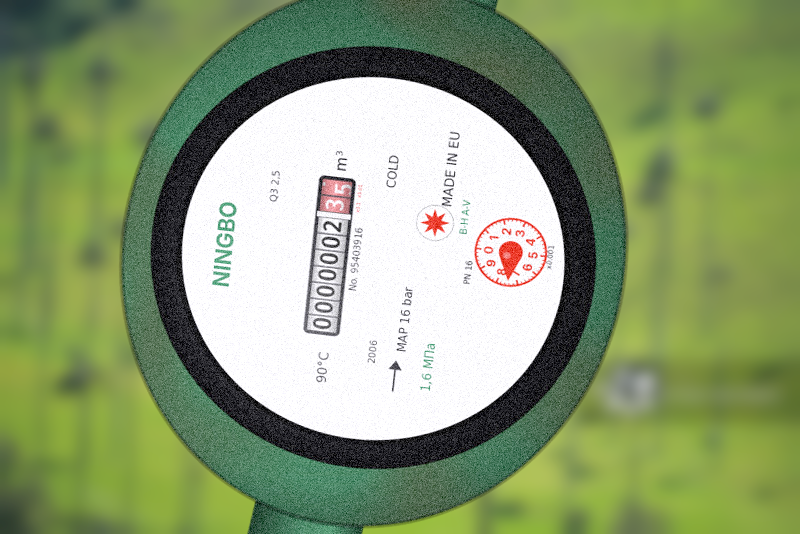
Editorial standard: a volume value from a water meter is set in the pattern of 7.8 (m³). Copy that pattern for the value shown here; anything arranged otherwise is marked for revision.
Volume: 2.347 (m³)
